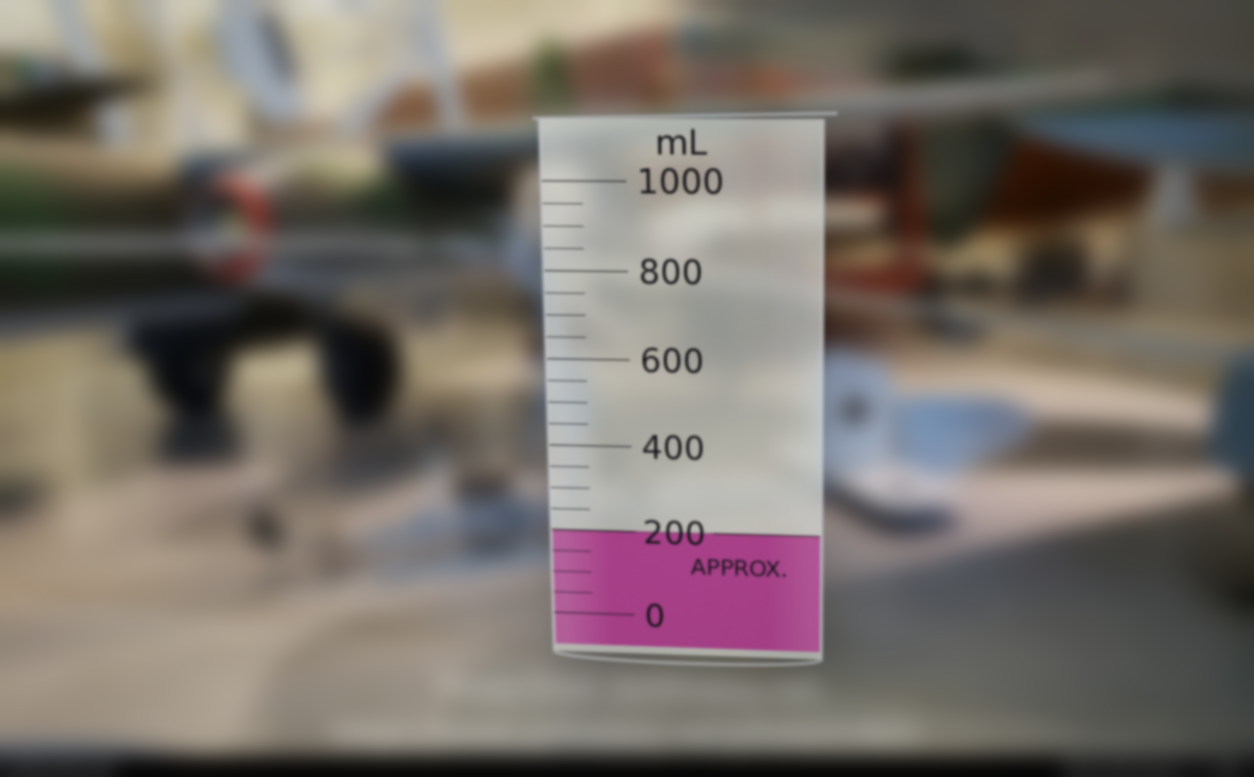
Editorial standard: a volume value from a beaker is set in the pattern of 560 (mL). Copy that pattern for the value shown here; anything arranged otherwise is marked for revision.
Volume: 200 (mL)
